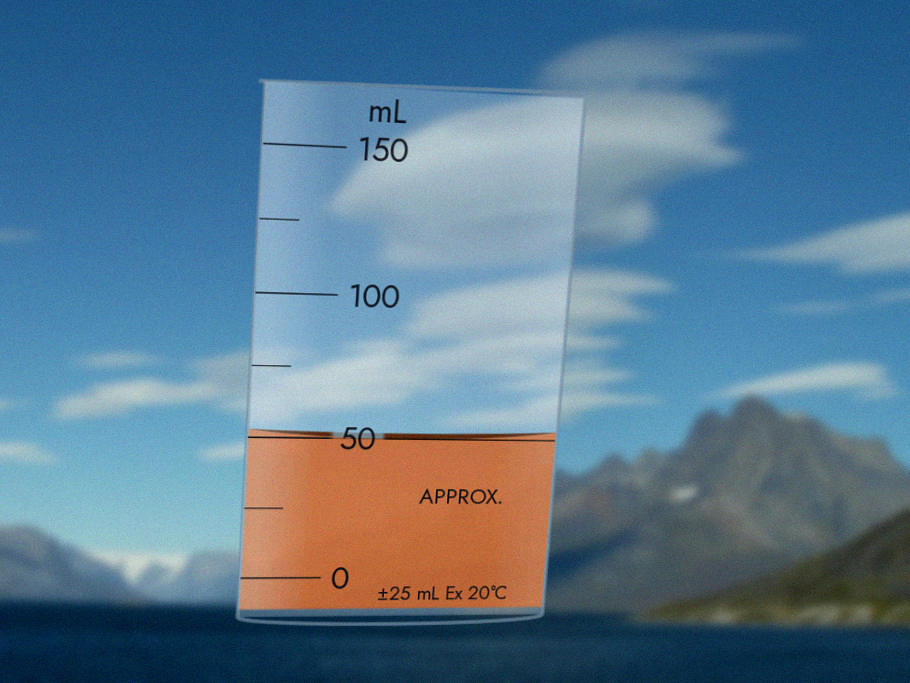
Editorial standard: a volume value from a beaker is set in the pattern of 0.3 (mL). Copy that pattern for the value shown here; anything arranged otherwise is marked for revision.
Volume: 50 (mL)
